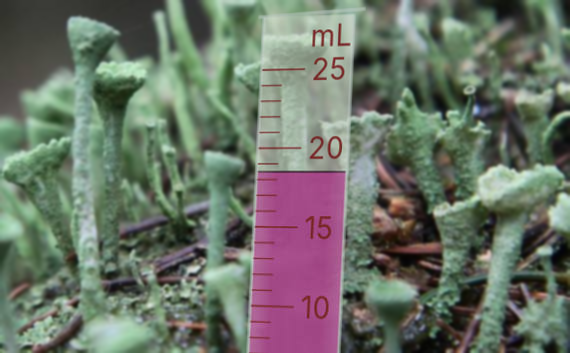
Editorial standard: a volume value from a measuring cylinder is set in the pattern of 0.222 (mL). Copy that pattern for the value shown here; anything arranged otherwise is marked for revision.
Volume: 18.5 (mL)
